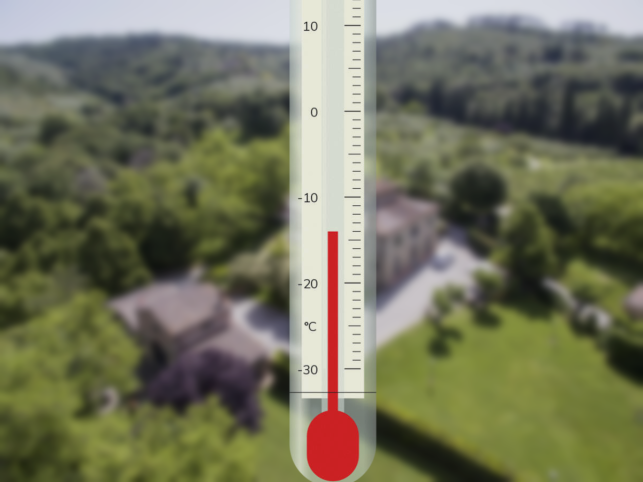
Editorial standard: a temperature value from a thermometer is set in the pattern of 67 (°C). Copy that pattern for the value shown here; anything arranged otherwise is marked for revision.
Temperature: -14 (°C)
